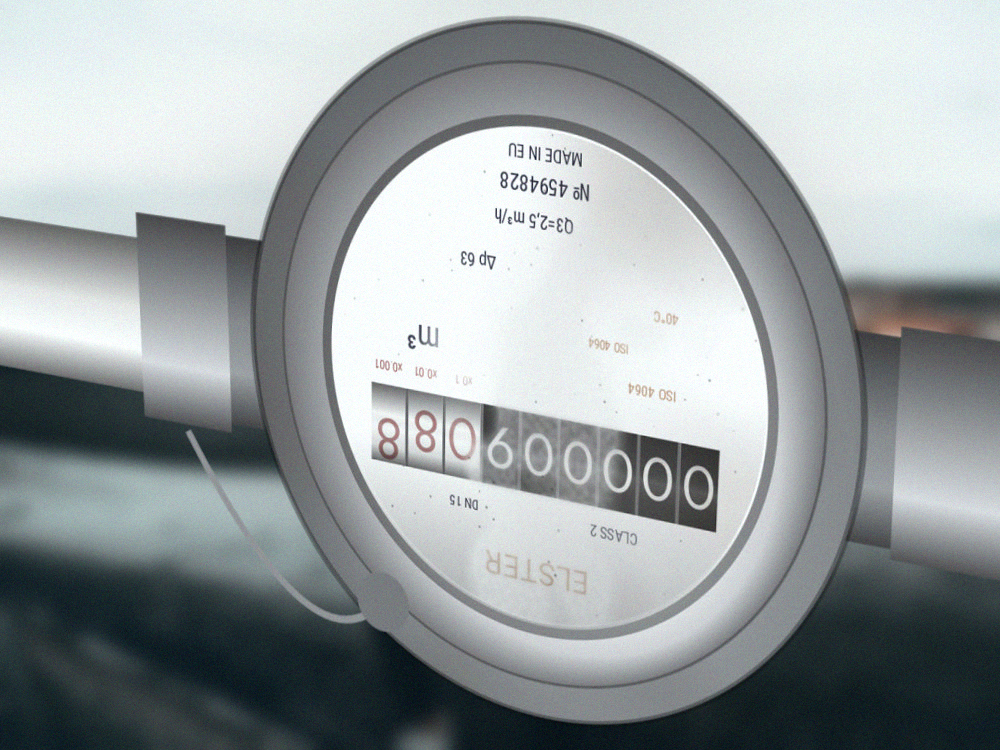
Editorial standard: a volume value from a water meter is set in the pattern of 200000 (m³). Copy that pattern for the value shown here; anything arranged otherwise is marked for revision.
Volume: 9.088 (m³)
